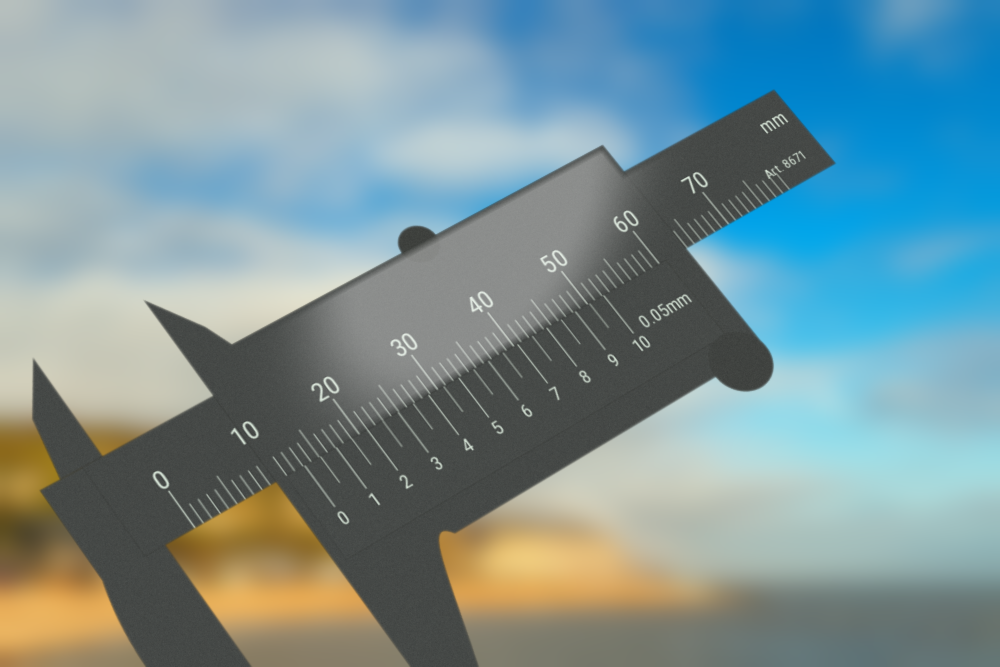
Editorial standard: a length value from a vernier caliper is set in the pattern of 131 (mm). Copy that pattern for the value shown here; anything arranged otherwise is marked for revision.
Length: 13.2 (mm)
